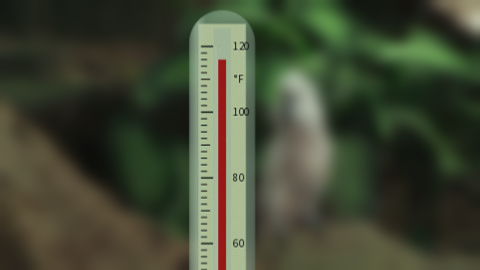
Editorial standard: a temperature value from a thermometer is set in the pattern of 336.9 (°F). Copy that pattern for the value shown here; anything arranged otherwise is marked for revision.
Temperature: 116 (°F)
